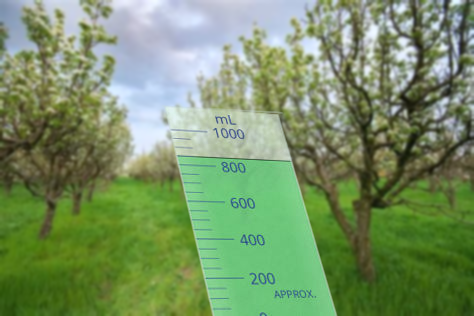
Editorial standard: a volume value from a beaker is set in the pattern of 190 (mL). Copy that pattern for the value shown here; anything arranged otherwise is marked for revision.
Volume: 850 (mL)
